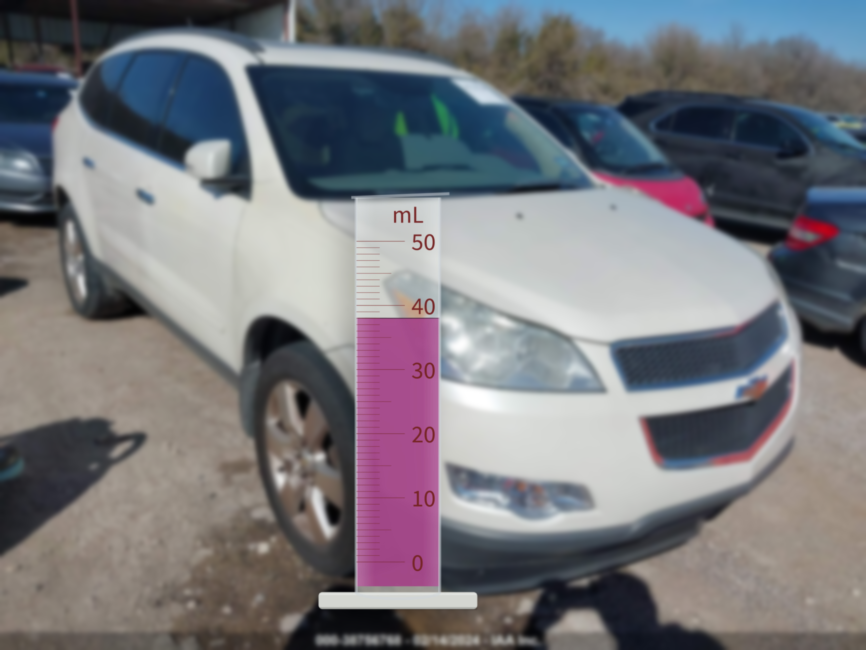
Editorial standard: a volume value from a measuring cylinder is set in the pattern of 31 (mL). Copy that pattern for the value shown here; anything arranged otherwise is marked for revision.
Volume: 38 (mL)
